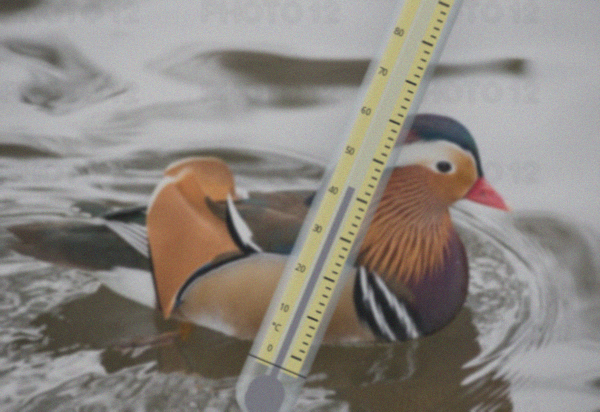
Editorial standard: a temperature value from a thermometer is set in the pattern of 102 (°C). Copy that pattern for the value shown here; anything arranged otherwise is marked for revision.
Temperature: 42 (°C)
